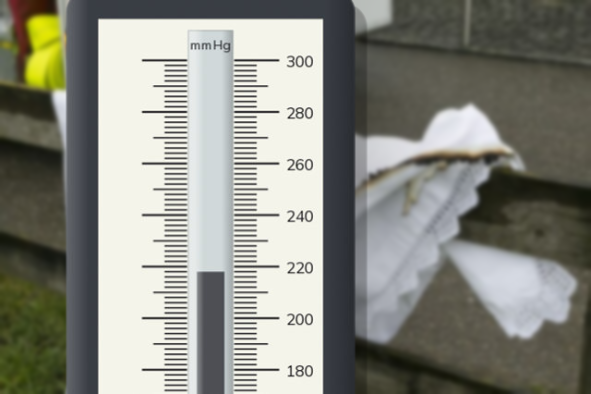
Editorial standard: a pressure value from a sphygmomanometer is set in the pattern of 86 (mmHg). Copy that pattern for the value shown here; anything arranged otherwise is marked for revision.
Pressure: 218 (mmHg)
